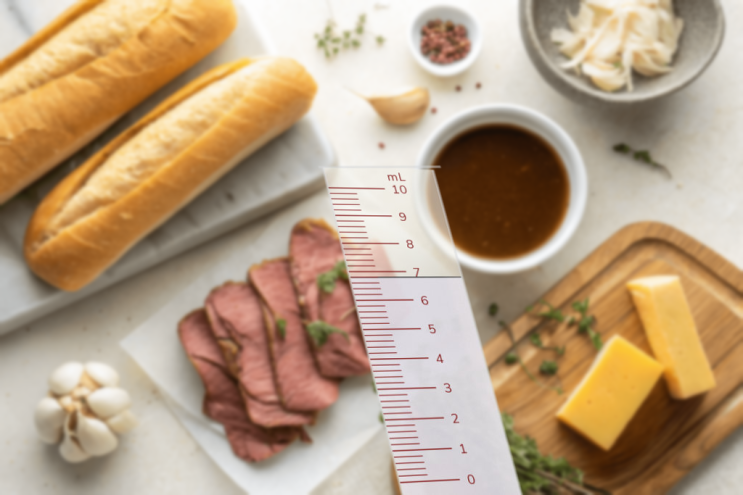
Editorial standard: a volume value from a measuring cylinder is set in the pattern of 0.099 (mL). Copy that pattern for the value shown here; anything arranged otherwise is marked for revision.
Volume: 6.8 (mL)
